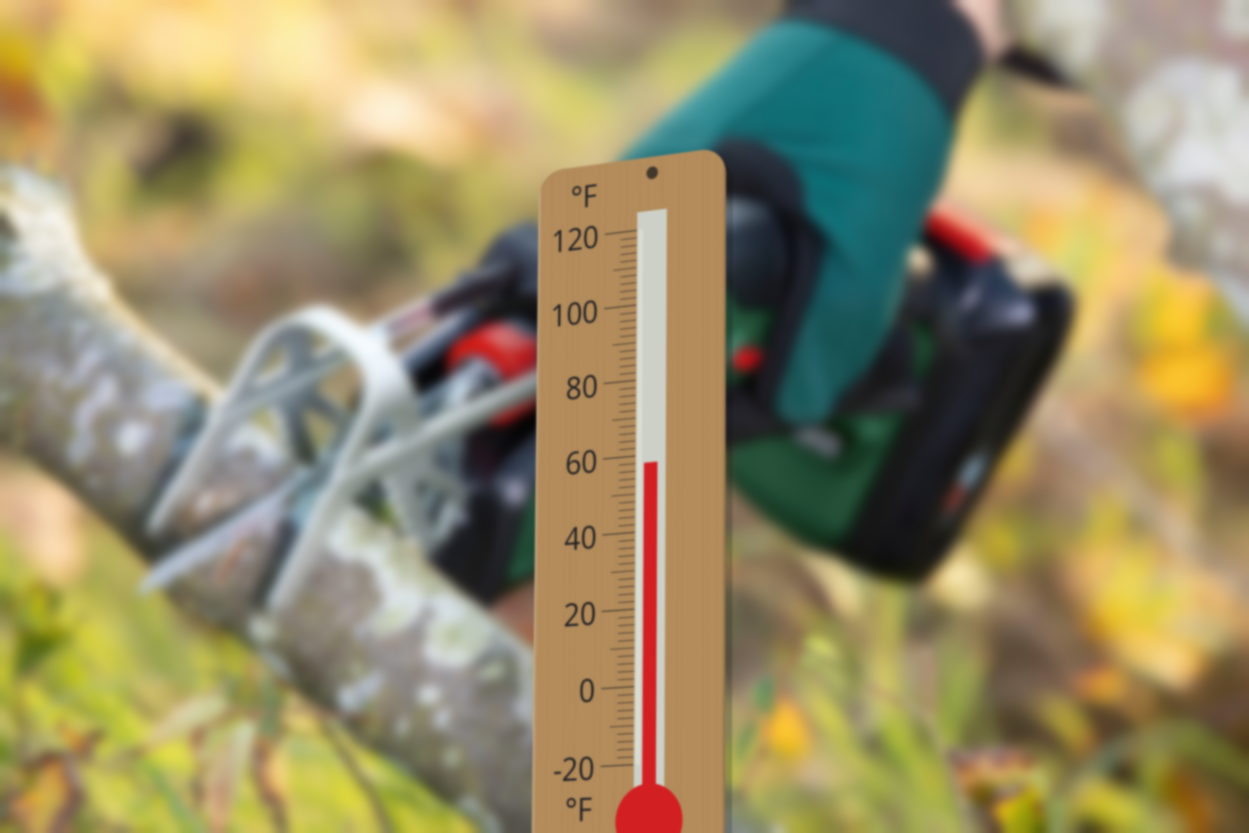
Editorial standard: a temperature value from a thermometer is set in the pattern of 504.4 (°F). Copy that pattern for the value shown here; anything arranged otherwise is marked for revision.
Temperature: 58 (°F)
